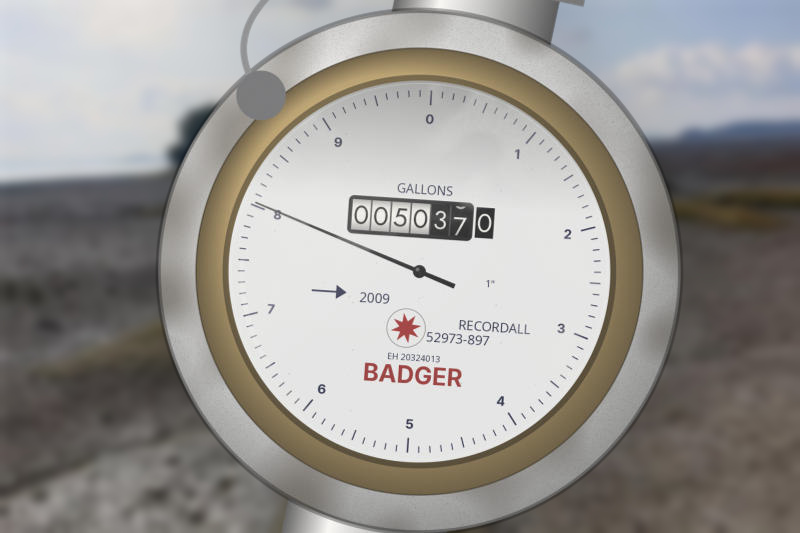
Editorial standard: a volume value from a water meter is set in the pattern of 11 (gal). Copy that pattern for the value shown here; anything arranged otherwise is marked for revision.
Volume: 50368.0 (gal)
